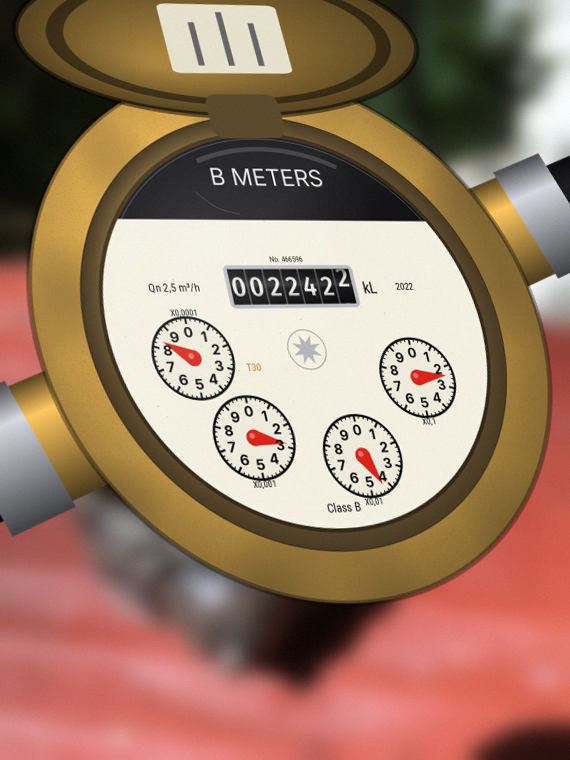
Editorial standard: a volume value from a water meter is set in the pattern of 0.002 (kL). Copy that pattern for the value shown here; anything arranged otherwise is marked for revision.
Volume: 22422.2428 (kL)
